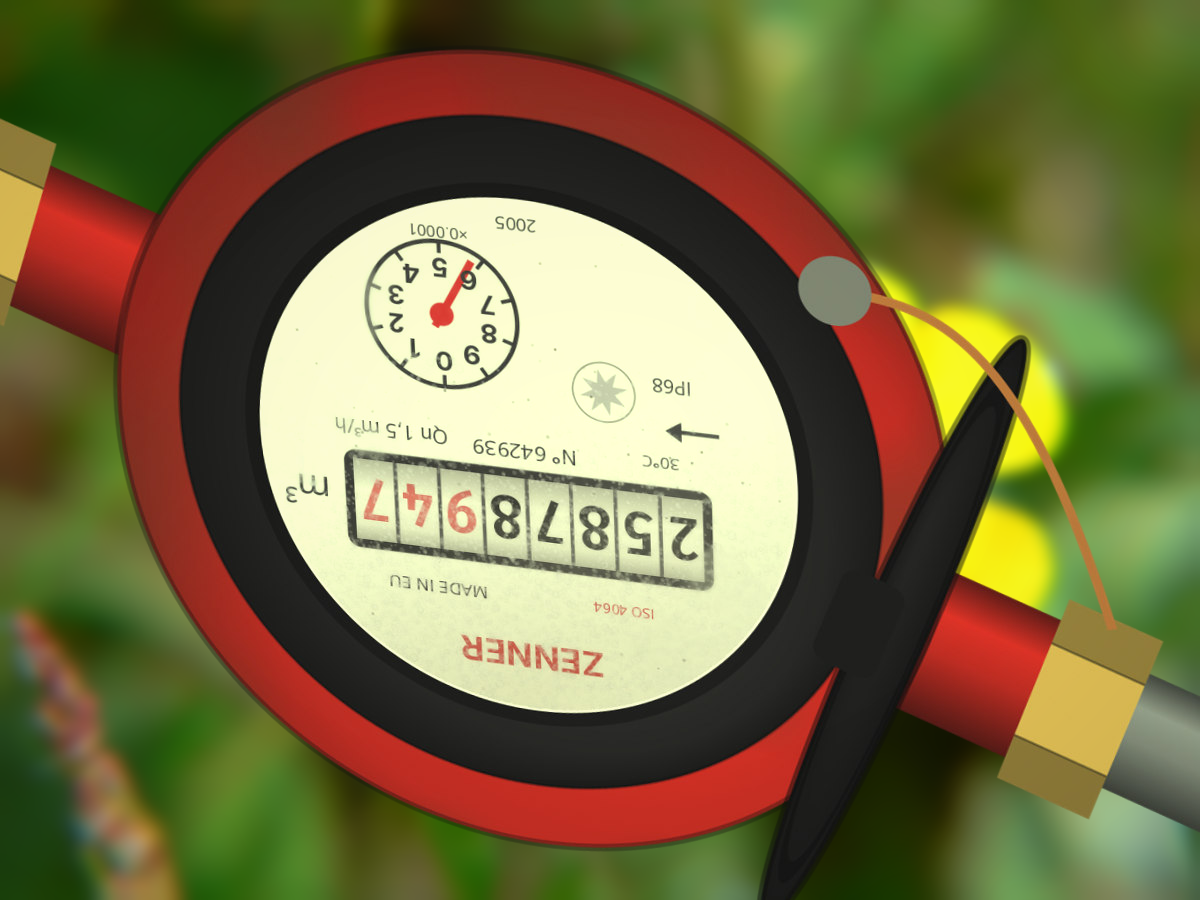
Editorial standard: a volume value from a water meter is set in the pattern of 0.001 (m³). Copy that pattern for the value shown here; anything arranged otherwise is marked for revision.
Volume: 25878.9475 (m³)
